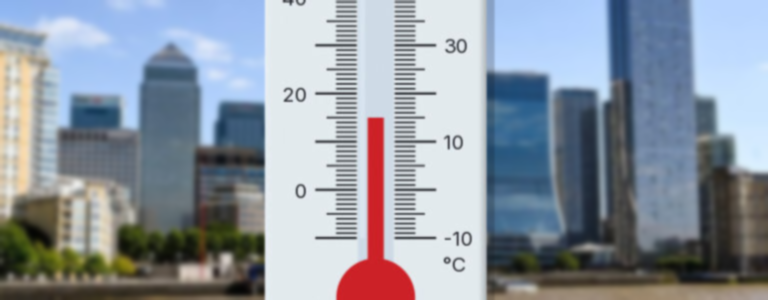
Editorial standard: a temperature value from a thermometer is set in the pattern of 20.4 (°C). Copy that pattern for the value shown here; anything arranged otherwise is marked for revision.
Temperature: 15 (°C)
